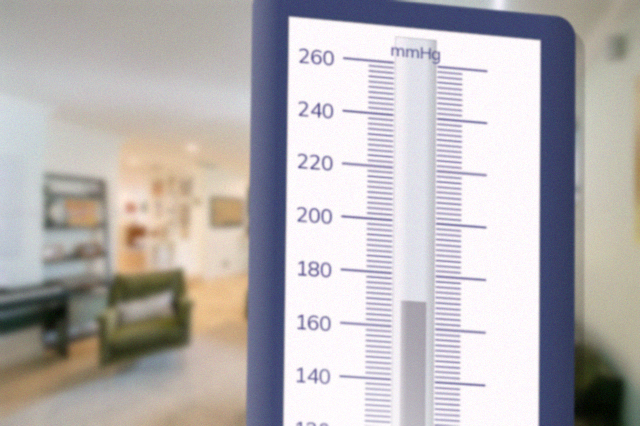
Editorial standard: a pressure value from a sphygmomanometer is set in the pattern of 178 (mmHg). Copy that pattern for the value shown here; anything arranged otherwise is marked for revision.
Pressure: 170 (mmHg)
